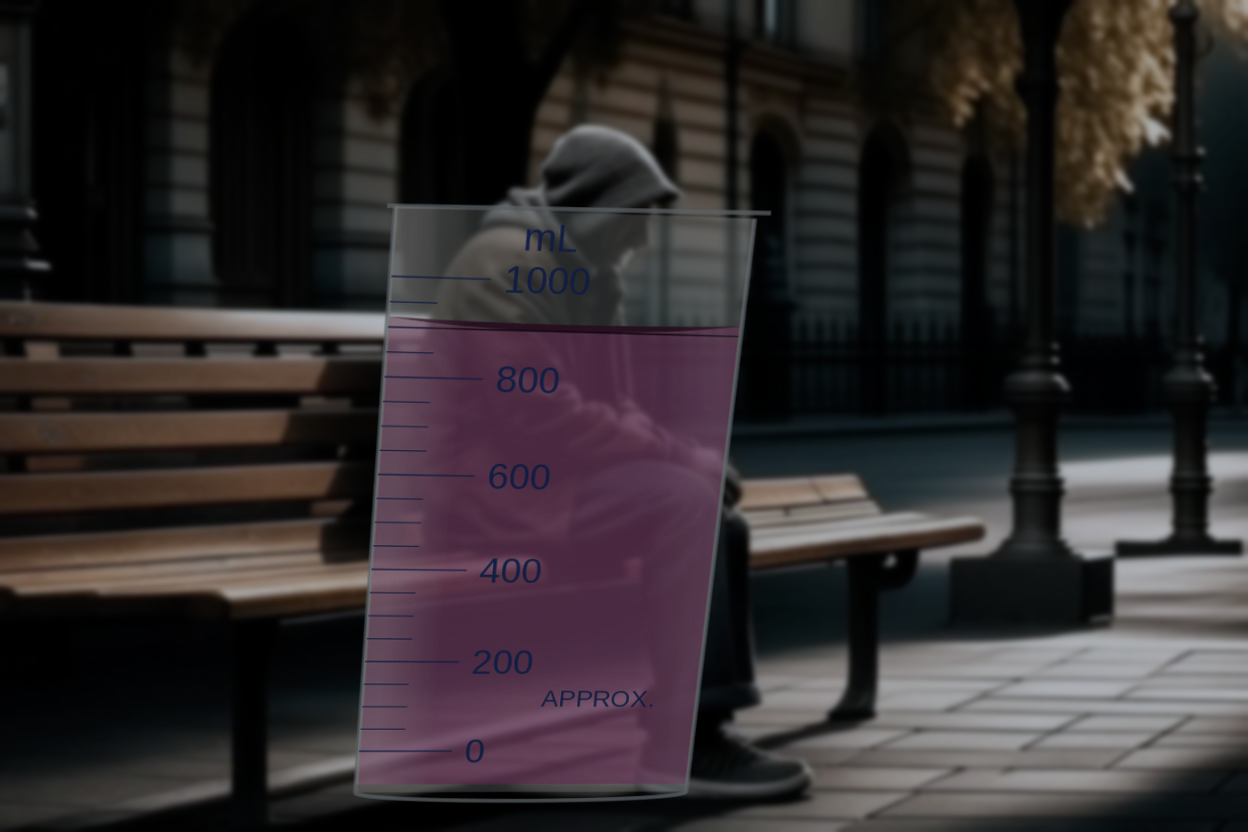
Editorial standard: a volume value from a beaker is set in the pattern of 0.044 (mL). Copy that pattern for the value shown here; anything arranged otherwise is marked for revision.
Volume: 900 (mL)
